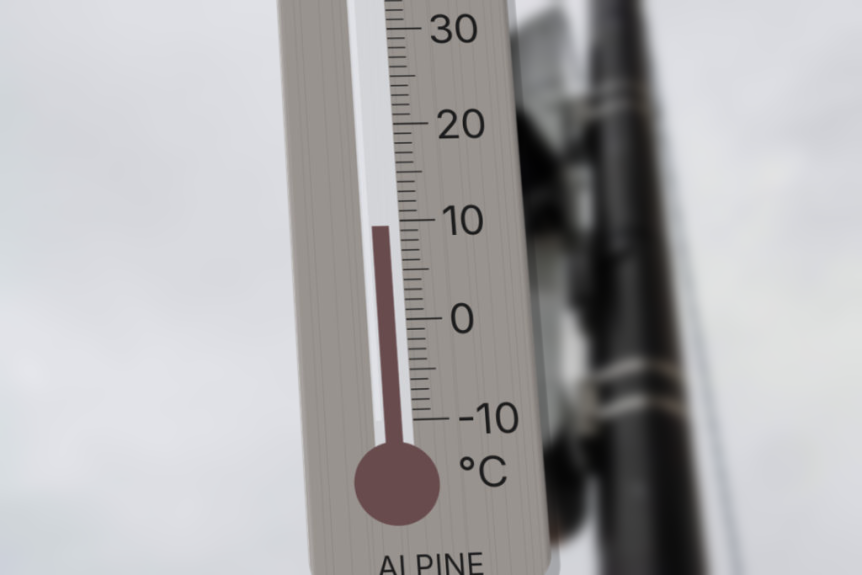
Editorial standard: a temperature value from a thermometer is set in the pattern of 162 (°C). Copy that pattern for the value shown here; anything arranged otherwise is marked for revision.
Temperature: 9.5 (°C)
